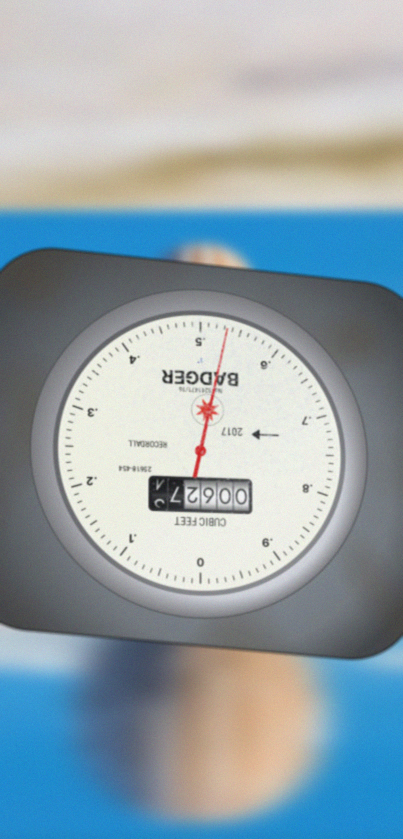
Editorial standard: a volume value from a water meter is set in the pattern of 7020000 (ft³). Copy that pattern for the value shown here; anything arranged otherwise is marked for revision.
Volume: 6273.53 (ft³)
